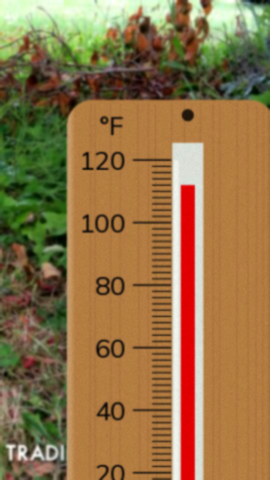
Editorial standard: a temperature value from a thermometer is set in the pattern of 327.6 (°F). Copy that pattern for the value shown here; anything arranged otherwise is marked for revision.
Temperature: 112 (°F)
